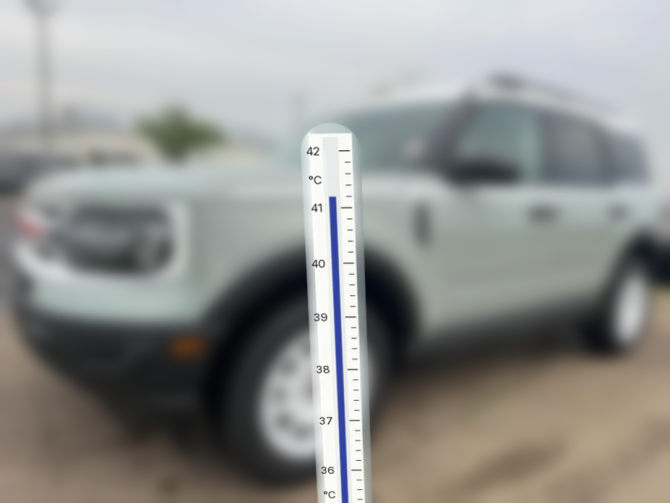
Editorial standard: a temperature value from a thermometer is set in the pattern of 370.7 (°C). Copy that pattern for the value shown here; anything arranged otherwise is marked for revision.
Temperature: 41.2 (°C)
